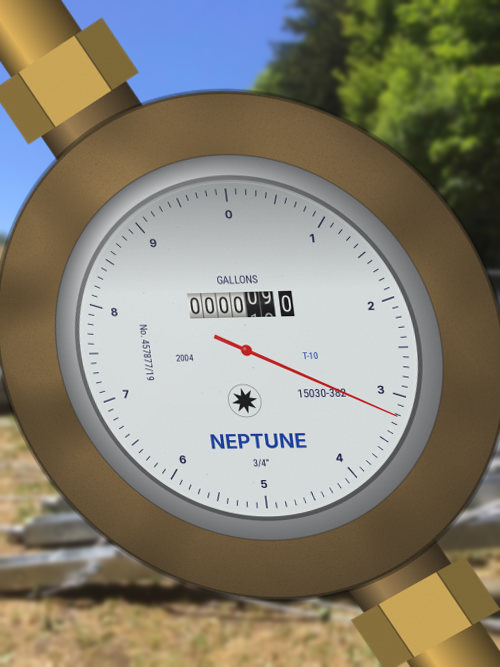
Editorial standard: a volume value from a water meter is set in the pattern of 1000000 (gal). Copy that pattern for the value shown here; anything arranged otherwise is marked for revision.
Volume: 93.2 (gal)
